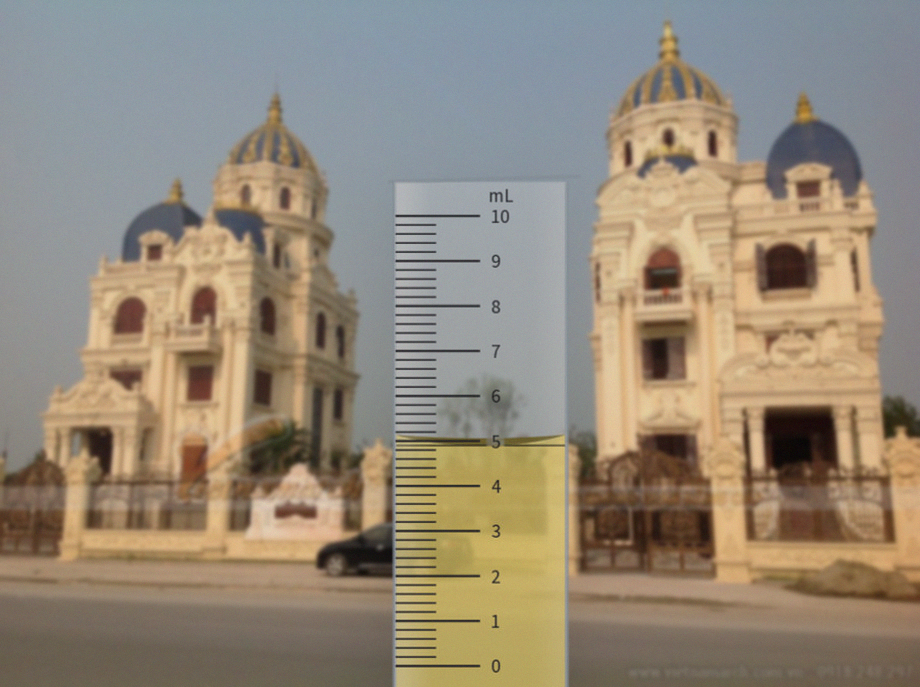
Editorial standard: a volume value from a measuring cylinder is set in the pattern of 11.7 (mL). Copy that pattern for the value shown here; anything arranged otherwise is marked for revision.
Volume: 4.9 (mL)
